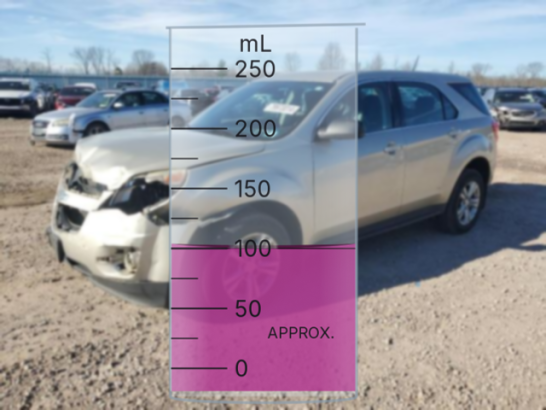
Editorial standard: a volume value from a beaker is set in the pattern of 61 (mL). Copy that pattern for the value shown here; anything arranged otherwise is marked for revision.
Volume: 100 (mL)
